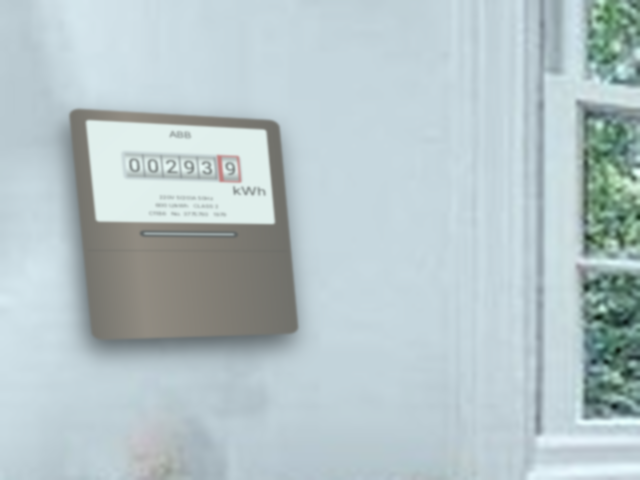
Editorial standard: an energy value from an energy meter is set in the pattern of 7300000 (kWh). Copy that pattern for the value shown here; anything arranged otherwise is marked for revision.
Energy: 293.9 (kWh)
